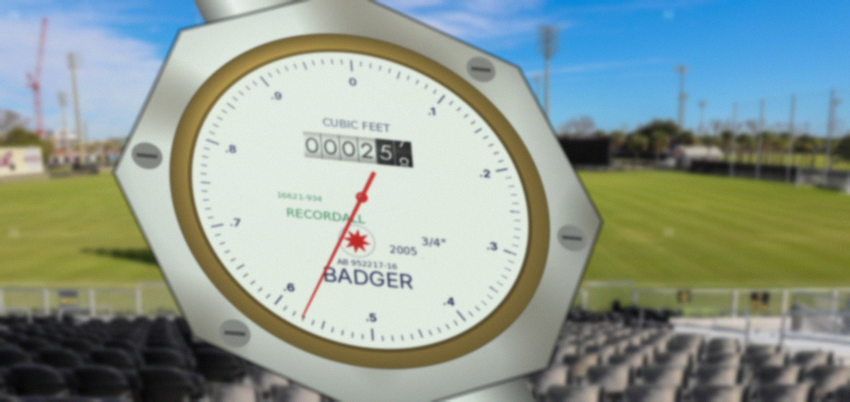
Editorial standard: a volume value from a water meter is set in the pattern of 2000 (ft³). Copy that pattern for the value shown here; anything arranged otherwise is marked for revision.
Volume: 257.57 (ft³)
